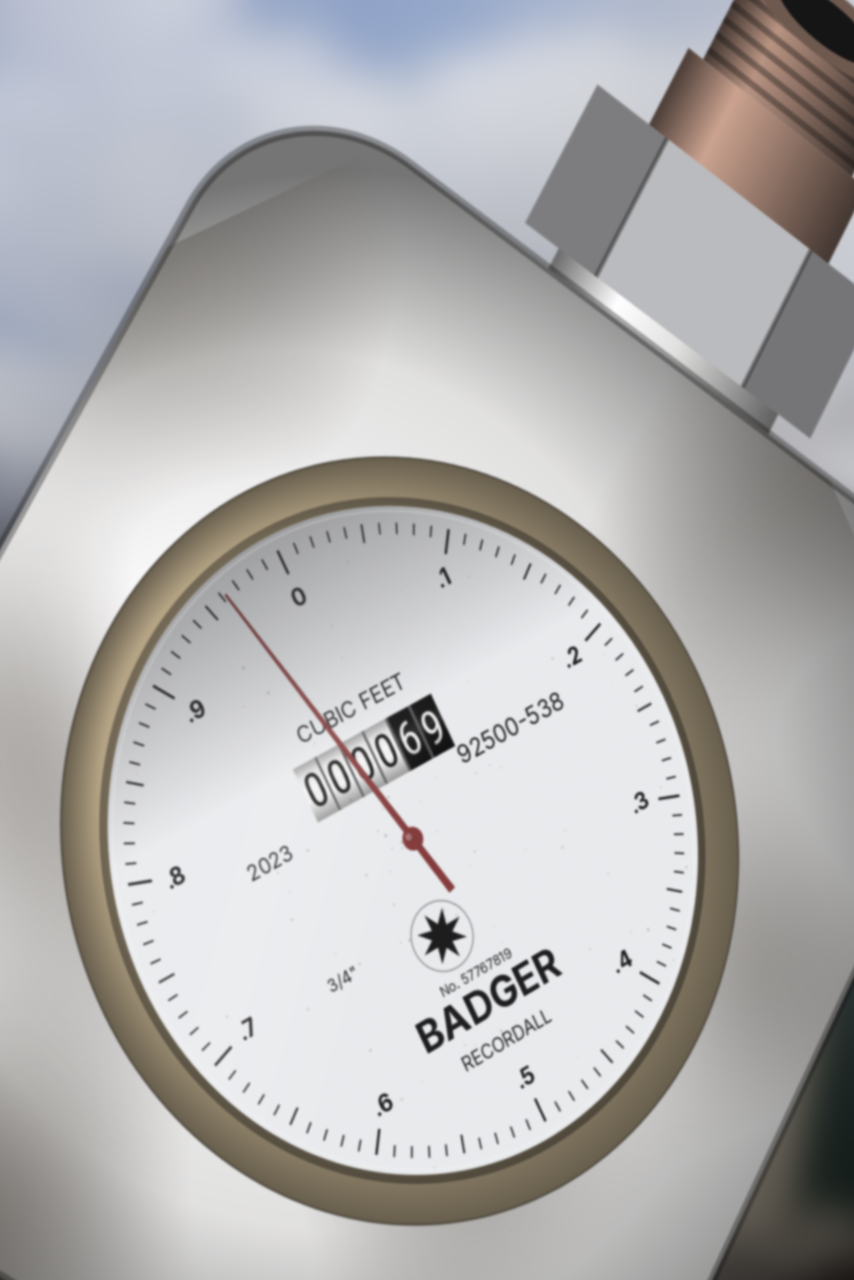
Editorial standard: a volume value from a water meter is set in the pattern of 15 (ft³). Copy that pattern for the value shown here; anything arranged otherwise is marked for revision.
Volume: 68.96 (ft³)
